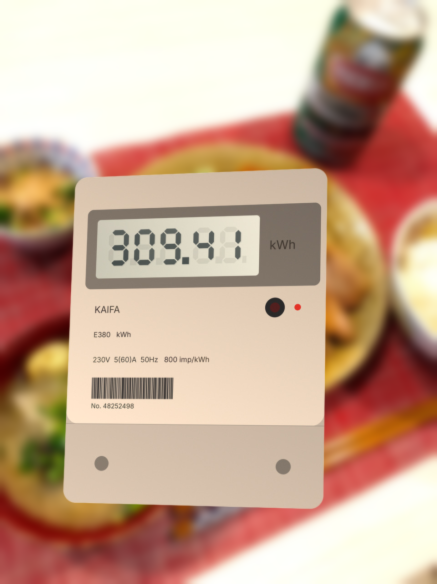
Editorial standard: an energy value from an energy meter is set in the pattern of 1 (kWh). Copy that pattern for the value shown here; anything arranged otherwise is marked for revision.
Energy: 309.41 (kWh)
